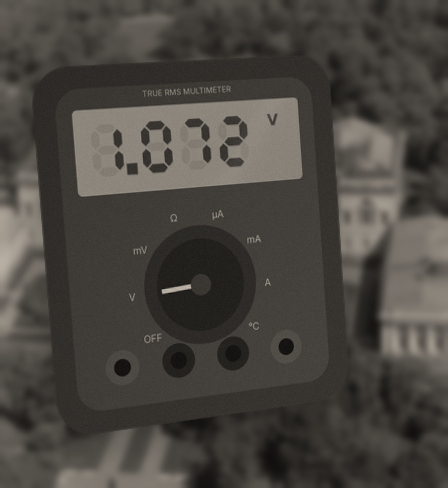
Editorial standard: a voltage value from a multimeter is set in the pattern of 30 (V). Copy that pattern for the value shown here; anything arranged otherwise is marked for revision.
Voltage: 1.072 (V)
